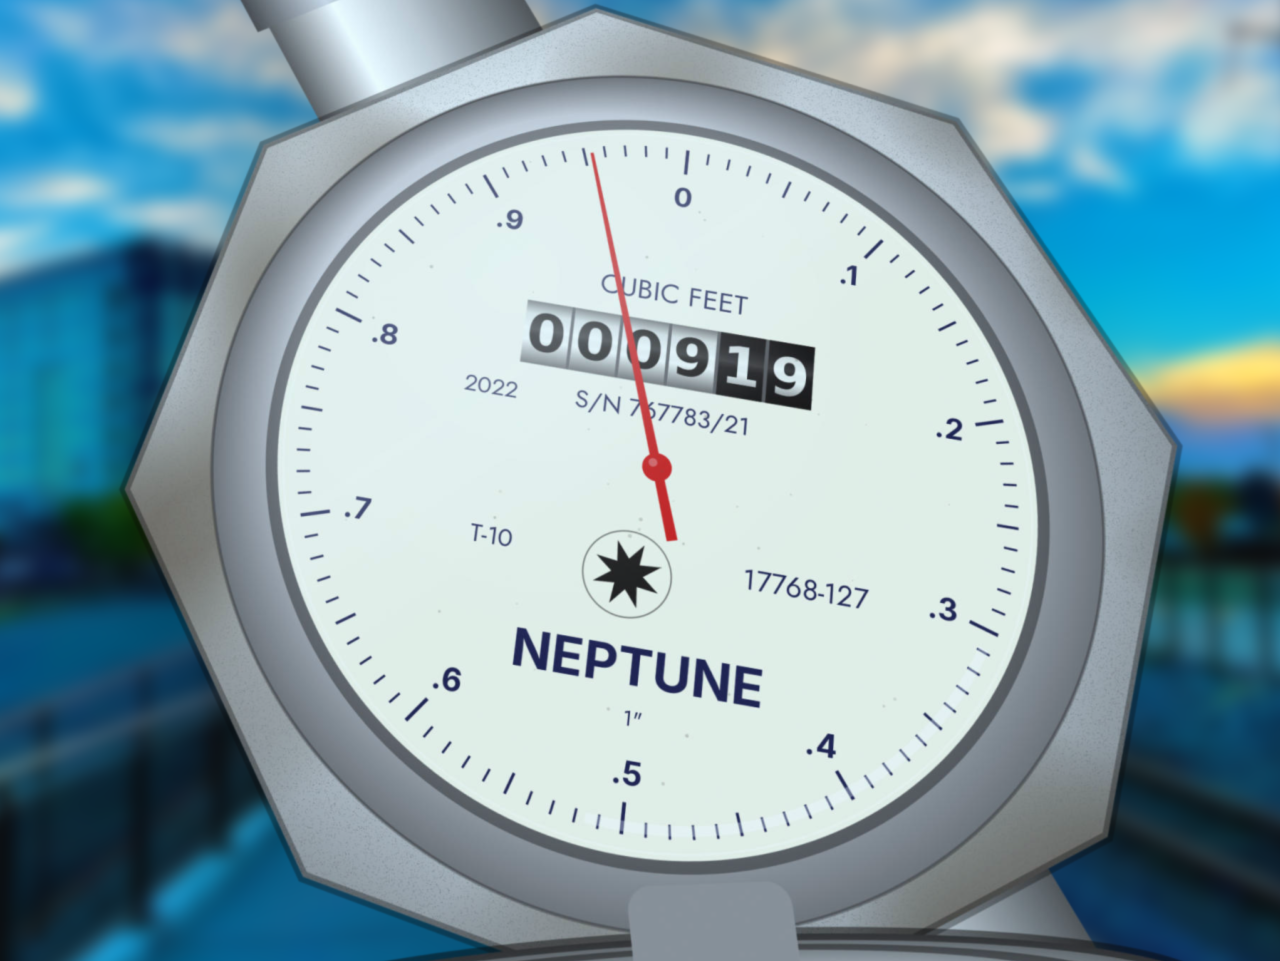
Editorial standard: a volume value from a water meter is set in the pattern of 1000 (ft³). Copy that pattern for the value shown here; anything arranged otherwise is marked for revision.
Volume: 918.95 (ft³)
